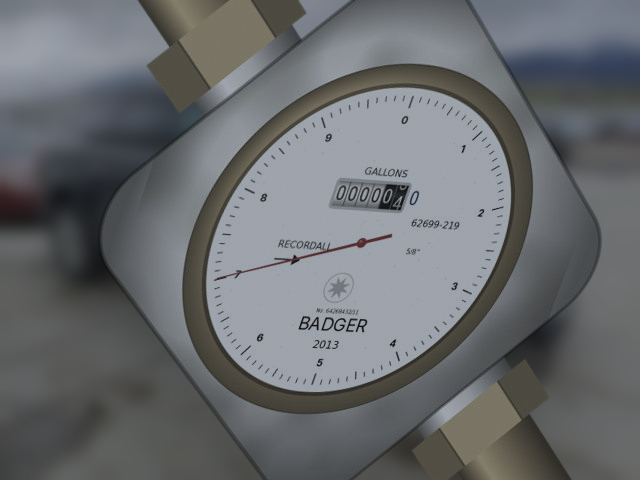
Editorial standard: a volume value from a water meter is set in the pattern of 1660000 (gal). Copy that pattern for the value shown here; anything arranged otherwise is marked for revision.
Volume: 37.0 (gal)
